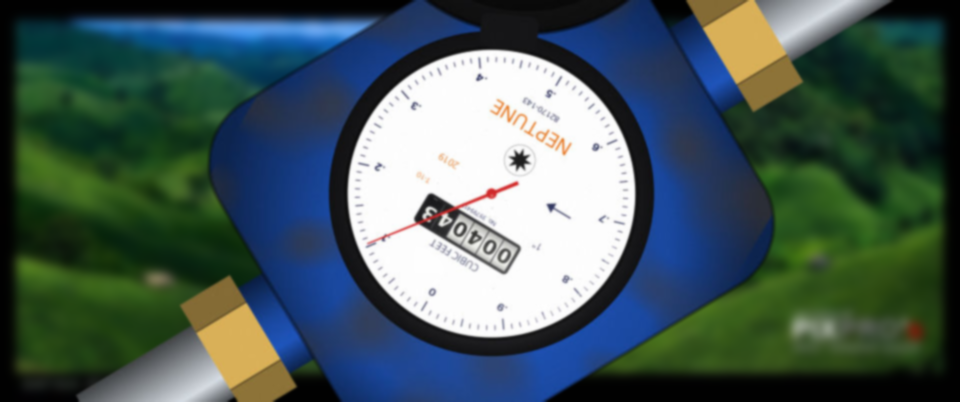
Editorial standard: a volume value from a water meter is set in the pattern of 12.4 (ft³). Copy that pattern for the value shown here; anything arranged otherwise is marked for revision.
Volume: 4043.10 (ft³)
